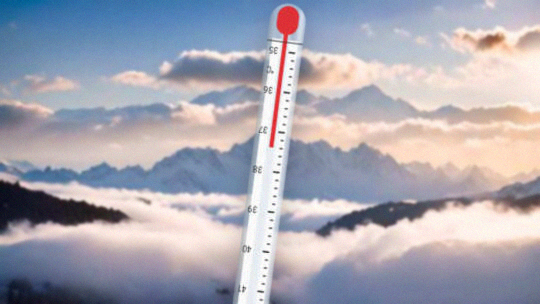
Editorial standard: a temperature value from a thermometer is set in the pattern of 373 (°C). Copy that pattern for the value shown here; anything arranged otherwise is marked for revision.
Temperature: 37.4 (°C)
